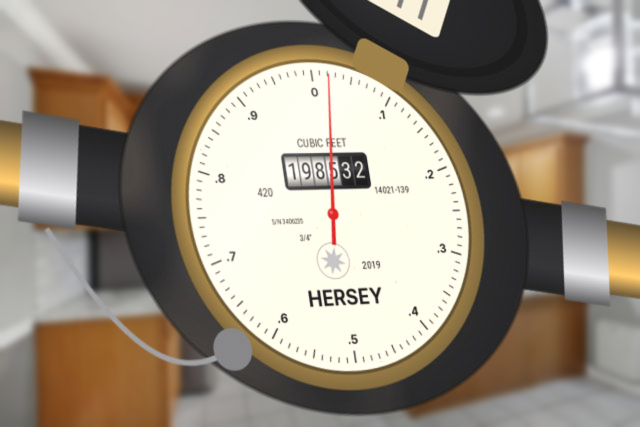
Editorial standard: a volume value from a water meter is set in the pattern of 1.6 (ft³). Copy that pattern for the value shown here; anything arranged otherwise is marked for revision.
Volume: 198532.02 (ft³)
